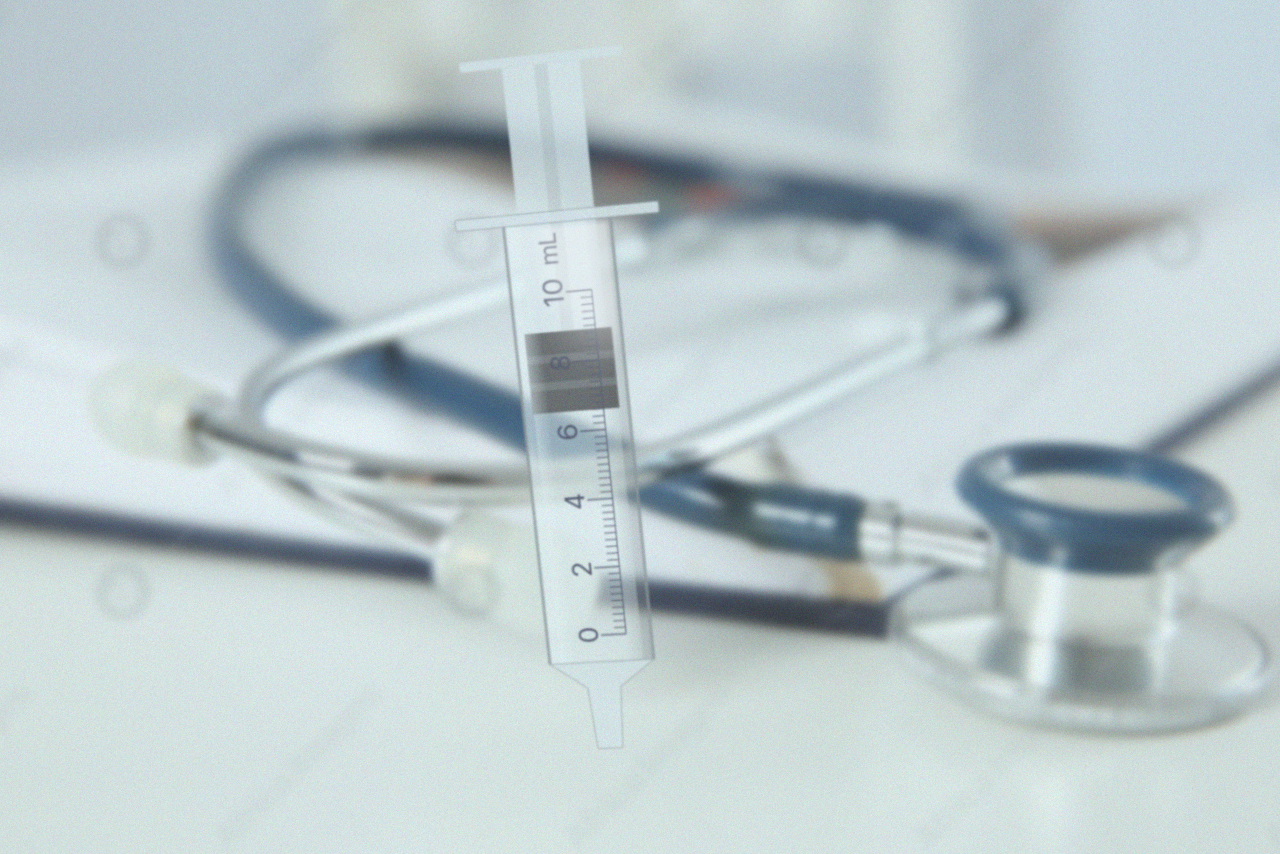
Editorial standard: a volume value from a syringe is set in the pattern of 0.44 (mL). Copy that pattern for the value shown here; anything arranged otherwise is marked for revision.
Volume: 6.6 (mL)
